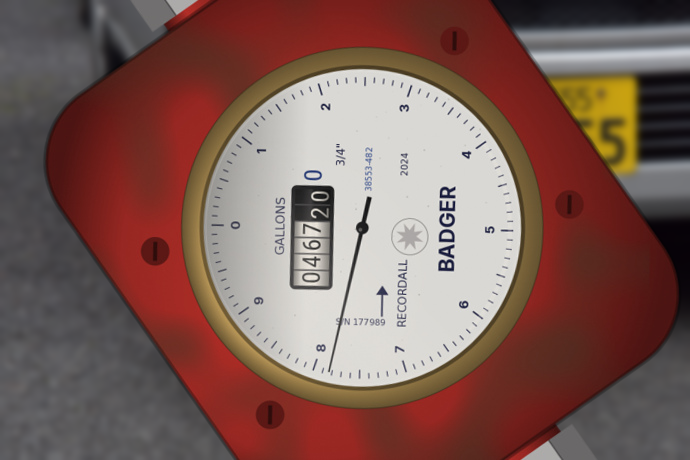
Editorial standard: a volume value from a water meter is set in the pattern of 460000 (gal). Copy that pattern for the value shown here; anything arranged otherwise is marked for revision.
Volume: 467197.8 (gal)
